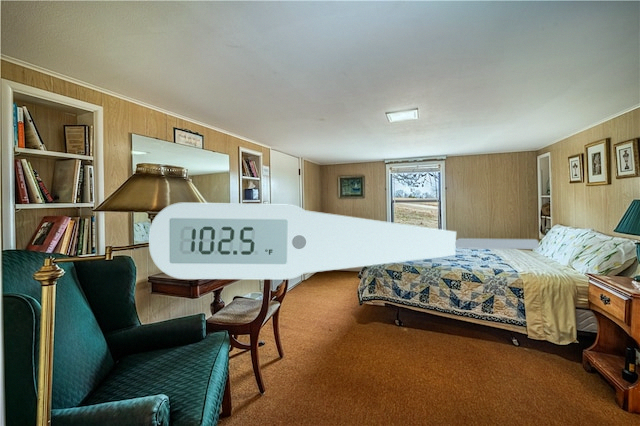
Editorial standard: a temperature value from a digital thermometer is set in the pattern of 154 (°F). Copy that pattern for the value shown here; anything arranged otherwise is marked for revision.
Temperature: 102.5 (°F)
